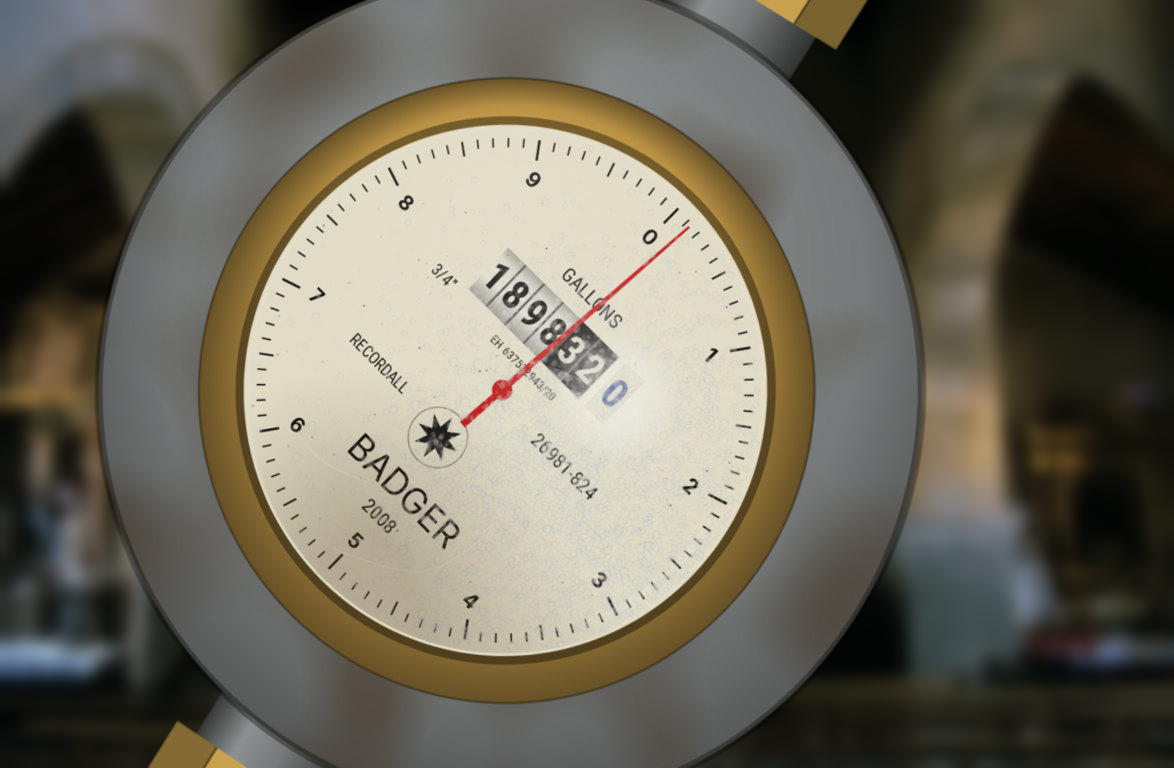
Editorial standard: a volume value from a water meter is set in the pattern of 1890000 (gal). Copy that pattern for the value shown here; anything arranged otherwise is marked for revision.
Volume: 1898320.1 (gal)
